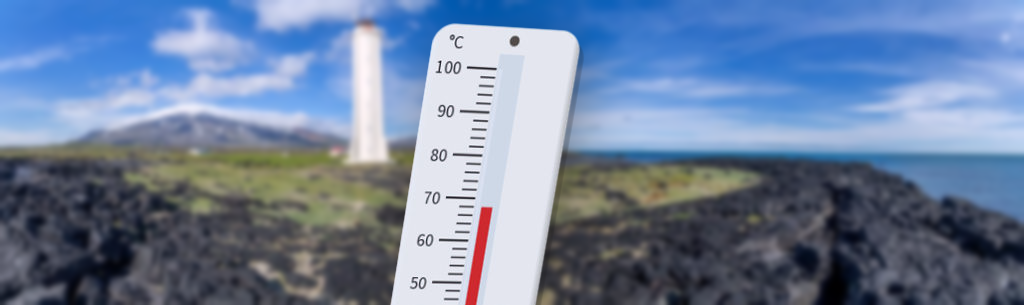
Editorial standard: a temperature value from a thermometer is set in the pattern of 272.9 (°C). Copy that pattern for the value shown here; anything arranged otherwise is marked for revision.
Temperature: 68 (°C)
